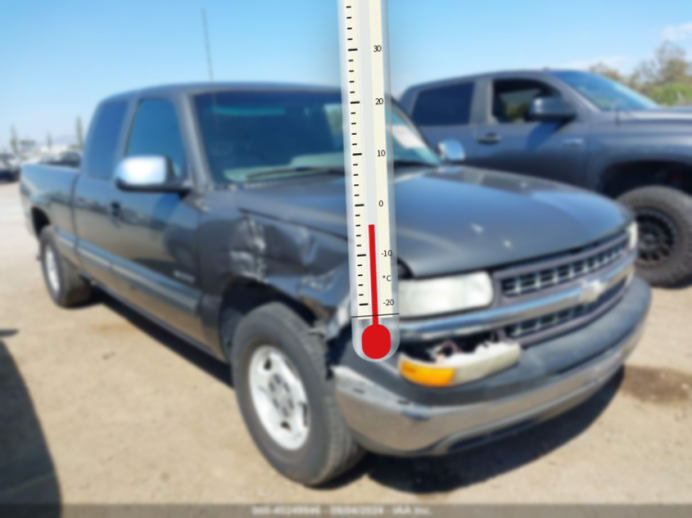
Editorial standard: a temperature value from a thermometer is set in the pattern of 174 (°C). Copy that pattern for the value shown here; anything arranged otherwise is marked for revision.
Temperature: -4 (°C)
